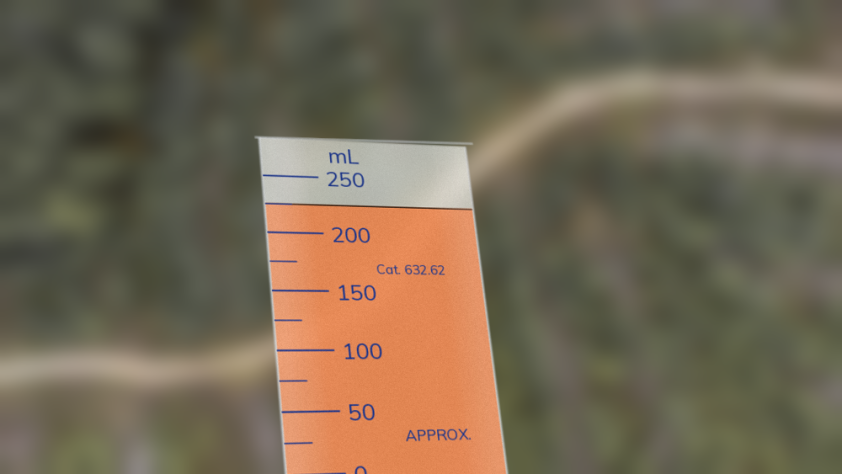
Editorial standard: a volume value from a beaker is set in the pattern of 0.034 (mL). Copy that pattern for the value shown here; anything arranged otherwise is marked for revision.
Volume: 225 (mL)
